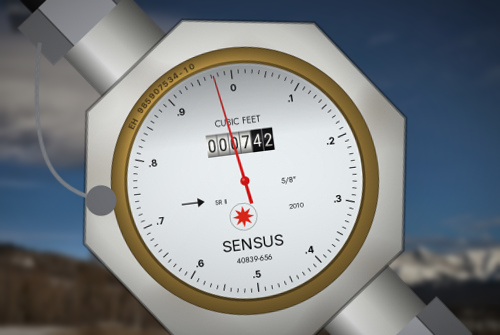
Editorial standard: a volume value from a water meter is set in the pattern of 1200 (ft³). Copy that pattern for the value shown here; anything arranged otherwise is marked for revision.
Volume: 741.97 (ft³)
